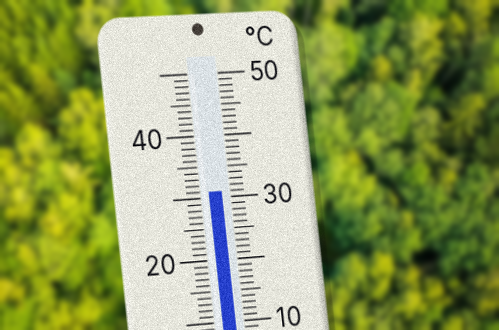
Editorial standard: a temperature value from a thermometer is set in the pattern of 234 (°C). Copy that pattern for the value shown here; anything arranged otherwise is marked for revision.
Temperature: 31 (°C)
